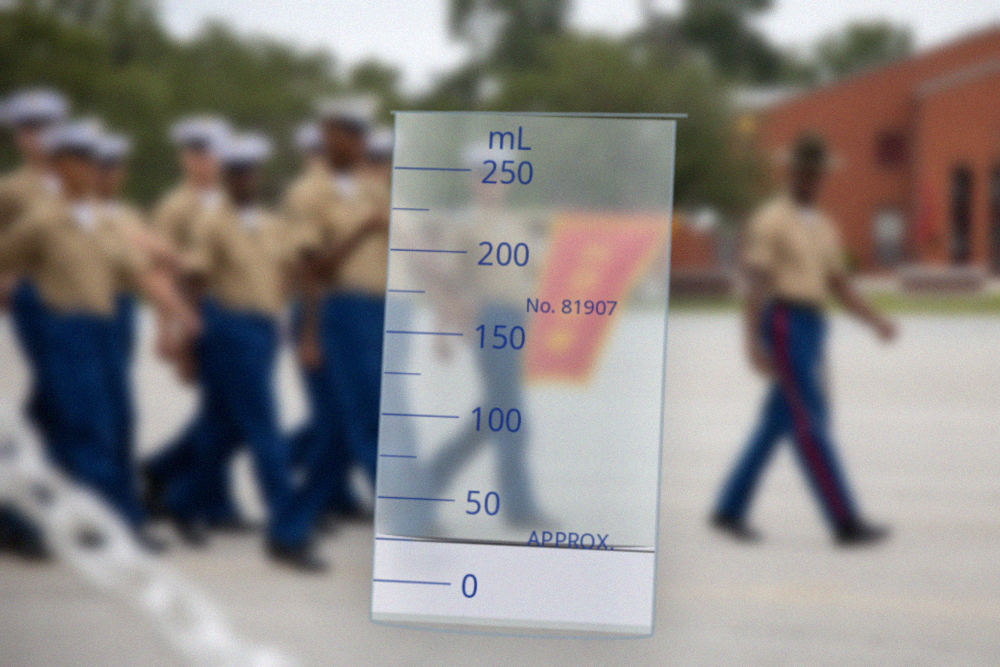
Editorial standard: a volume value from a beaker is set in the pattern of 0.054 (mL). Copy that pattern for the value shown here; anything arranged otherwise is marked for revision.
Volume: 25 (mL)
